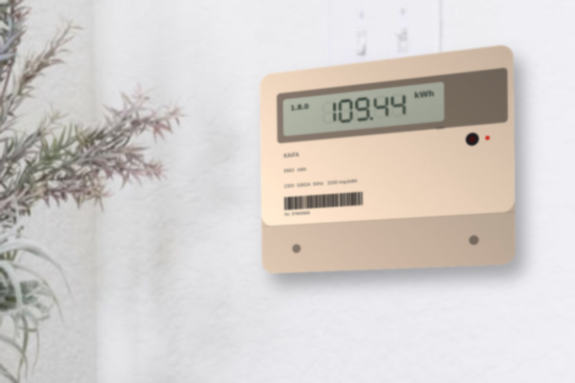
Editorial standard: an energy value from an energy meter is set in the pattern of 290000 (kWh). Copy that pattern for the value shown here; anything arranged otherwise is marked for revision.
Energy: 109.44 (kWh)
